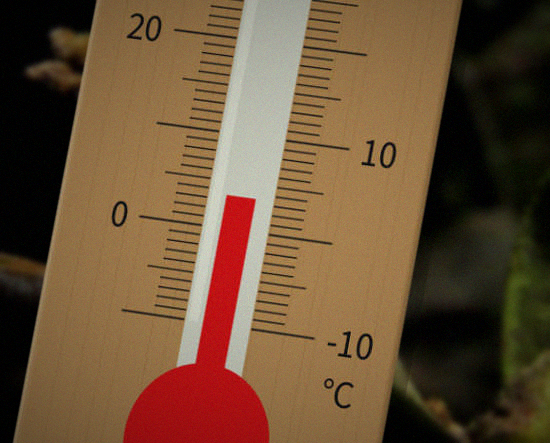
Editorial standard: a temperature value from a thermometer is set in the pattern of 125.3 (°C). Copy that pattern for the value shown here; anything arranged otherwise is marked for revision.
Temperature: 3.5 (°C)
